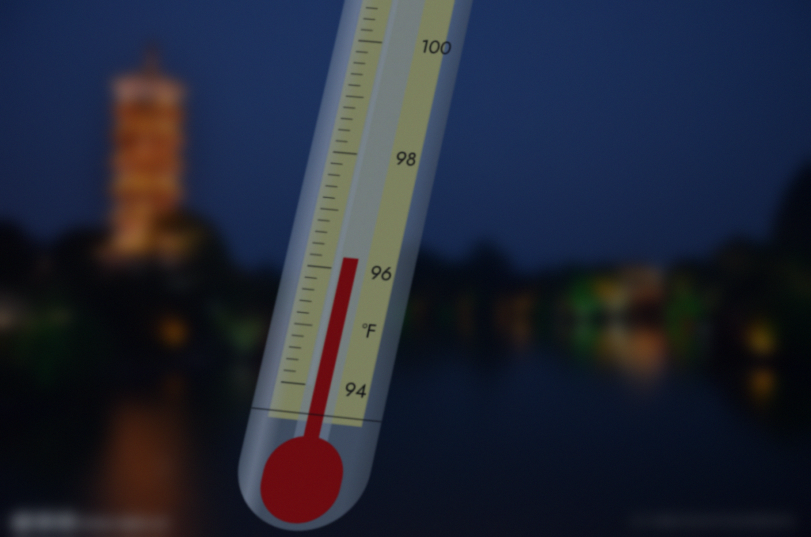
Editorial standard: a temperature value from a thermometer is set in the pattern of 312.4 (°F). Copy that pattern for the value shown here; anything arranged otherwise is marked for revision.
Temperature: 96.2 (°F)
